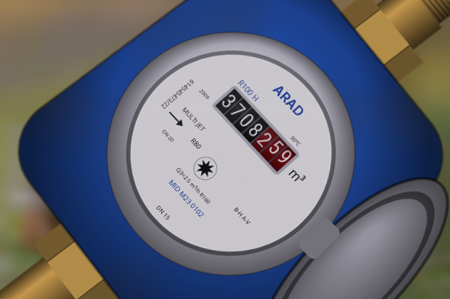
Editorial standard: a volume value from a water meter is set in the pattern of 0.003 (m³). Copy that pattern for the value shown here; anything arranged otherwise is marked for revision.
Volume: 3708.259 (m³)
